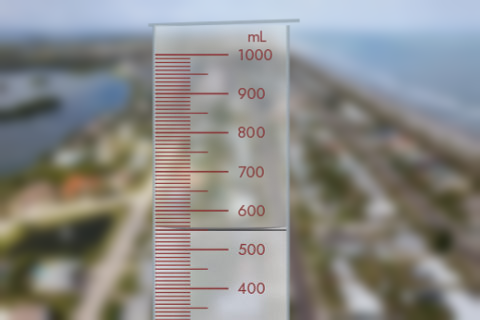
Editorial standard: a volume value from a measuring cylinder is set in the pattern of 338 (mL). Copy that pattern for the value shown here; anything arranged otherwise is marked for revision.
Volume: 550 (mL)
